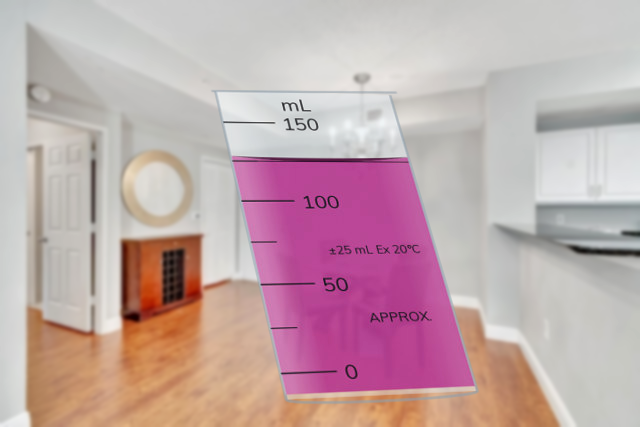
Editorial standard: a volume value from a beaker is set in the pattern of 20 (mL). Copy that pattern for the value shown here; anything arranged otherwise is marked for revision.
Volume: 125 (mL)
